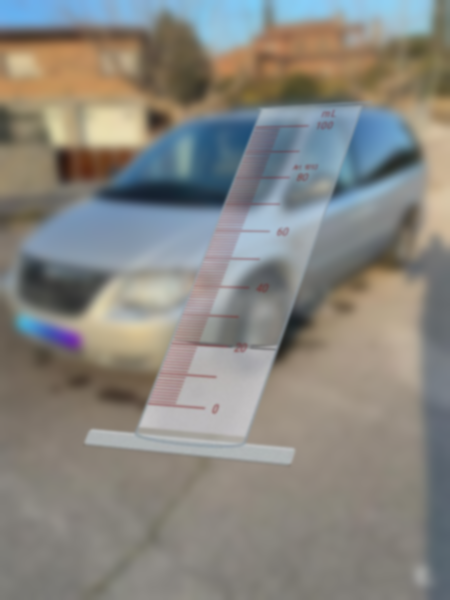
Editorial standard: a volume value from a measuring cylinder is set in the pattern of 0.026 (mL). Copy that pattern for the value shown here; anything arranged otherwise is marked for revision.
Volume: 20 (mL)
